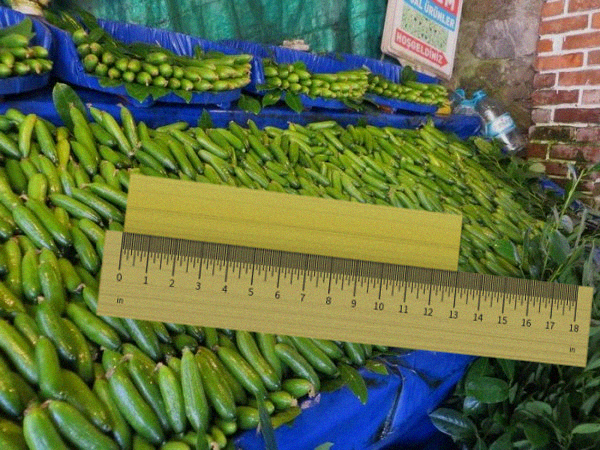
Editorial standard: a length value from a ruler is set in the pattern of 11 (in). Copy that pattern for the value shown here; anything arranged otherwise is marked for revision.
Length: 13 (in)
